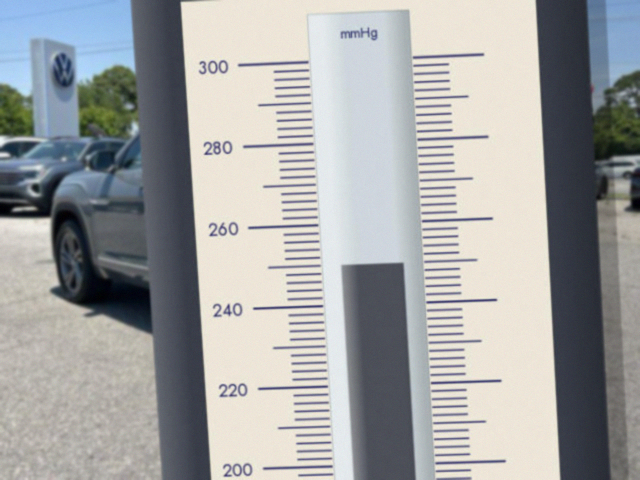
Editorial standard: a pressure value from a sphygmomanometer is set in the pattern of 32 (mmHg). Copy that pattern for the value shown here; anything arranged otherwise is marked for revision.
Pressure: 250 (mmHg)
